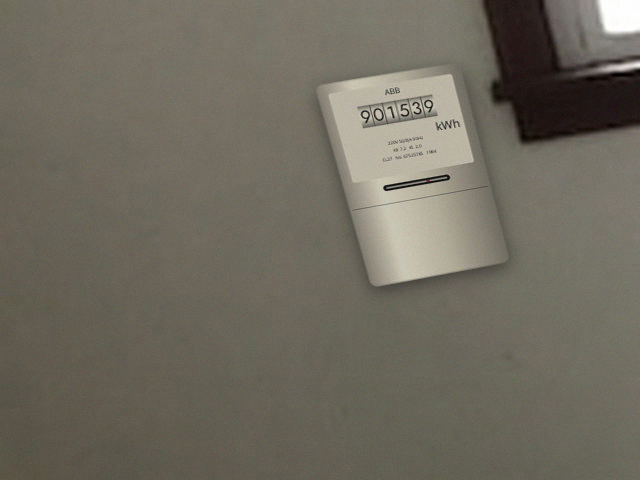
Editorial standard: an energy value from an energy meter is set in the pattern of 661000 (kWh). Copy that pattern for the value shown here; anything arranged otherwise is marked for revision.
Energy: 901539 (kWh)
